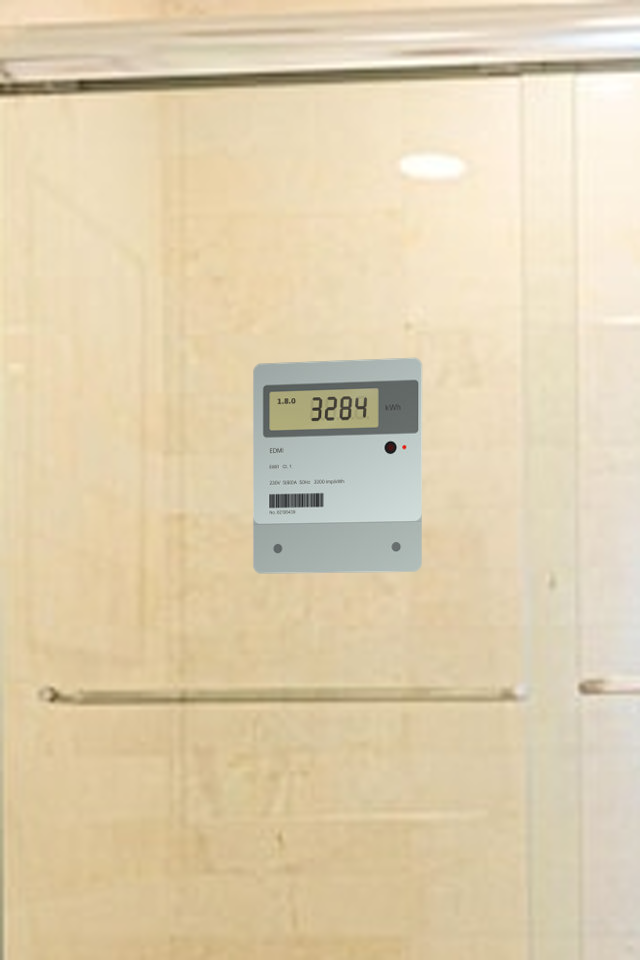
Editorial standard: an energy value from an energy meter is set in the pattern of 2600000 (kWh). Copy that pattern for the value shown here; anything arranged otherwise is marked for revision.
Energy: 3284 (kWh)
